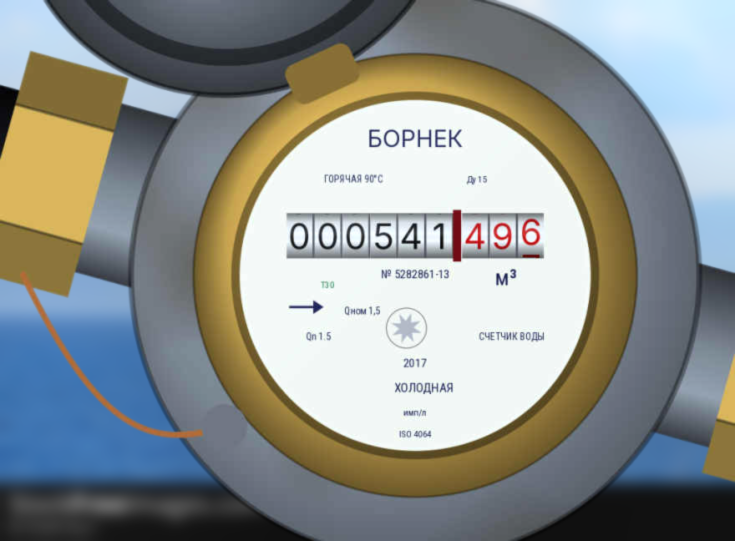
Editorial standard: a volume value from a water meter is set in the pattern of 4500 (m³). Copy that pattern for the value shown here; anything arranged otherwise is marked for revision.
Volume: 541.496 (m³)
